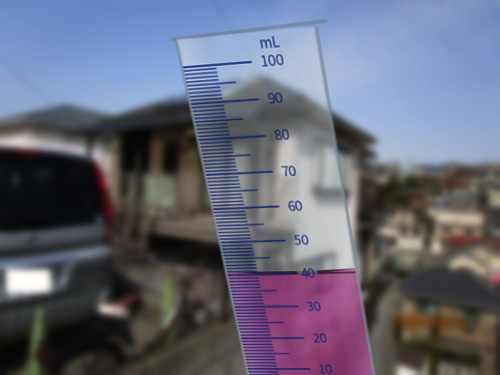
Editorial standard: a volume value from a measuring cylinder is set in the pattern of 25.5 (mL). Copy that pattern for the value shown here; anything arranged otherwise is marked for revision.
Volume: 40 (mL)
